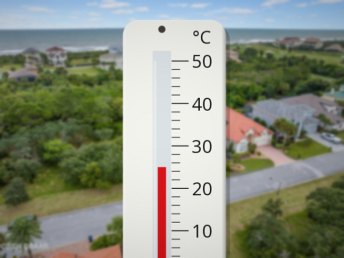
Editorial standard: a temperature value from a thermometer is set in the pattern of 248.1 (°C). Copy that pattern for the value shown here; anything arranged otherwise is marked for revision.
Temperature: 25 (°C)
